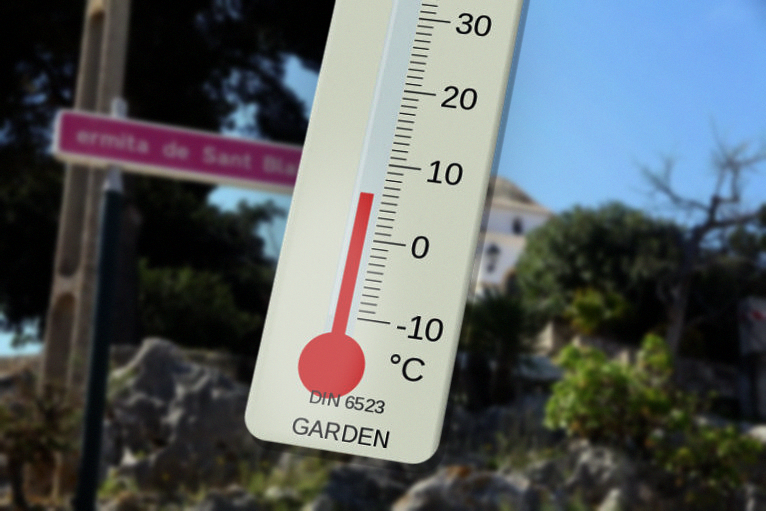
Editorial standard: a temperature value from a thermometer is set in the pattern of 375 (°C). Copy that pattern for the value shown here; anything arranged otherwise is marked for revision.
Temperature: 6 (°C)
